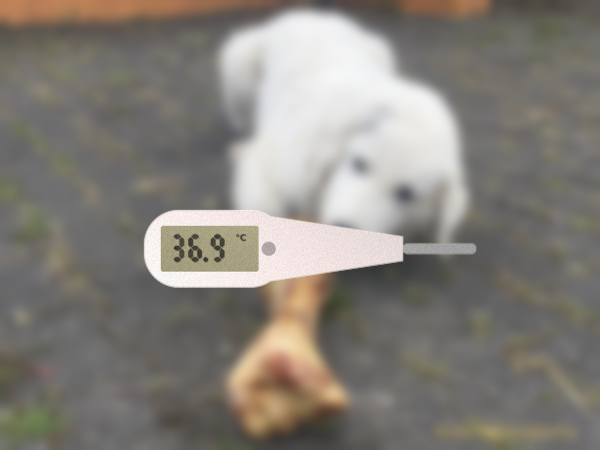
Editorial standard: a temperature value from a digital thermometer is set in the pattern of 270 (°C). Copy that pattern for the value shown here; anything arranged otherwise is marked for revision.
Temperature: 36.9 (°C)
